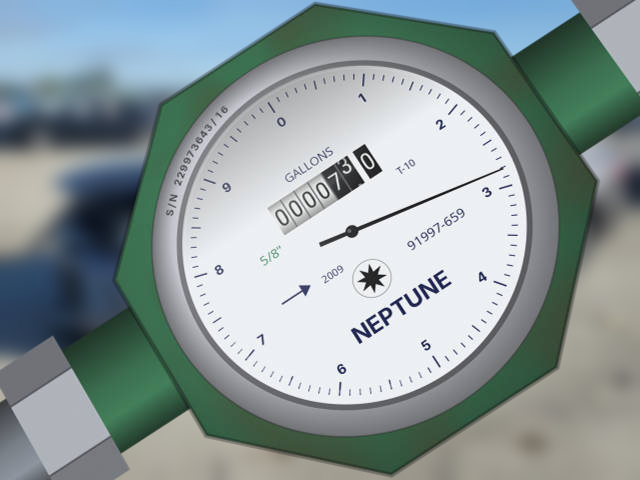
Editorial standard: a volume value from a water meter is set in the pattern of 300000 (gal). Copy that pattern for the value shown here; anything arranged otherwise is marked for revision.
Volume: 732.8 (gal)
